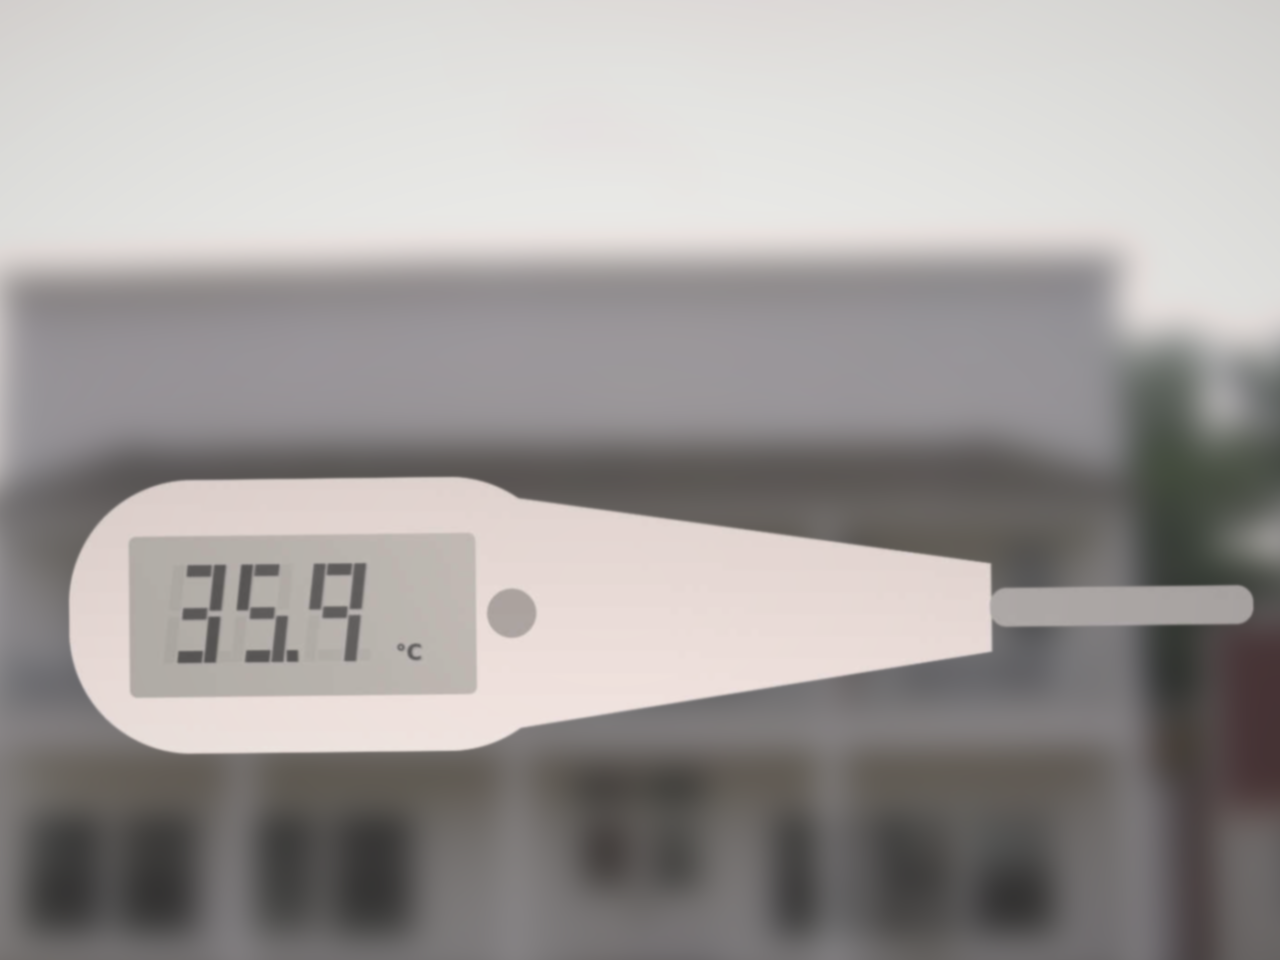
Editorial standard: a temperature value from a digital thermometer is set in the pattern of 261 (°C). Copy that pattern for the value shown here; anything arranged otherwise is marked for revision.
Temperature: 35.9 (°C)
